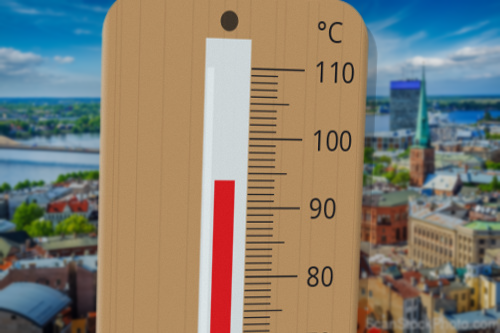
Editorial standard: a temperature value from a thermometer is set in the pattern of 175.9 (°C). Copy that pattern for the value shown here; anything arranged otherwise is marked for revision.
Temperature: 94 (°C)
